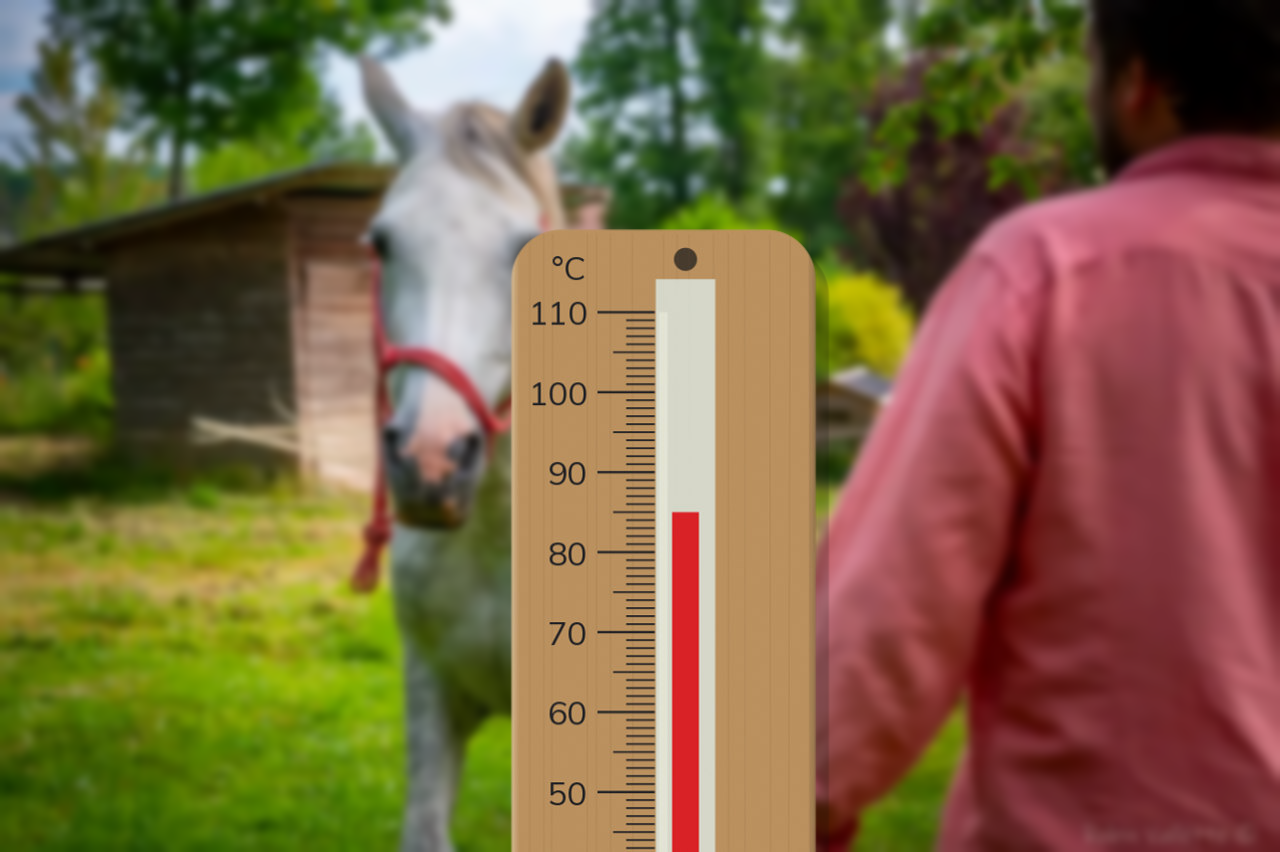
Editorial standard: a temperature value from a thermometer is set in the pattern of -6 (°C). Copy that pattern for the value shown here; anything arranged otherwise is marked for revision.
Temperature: 85 (°C)
